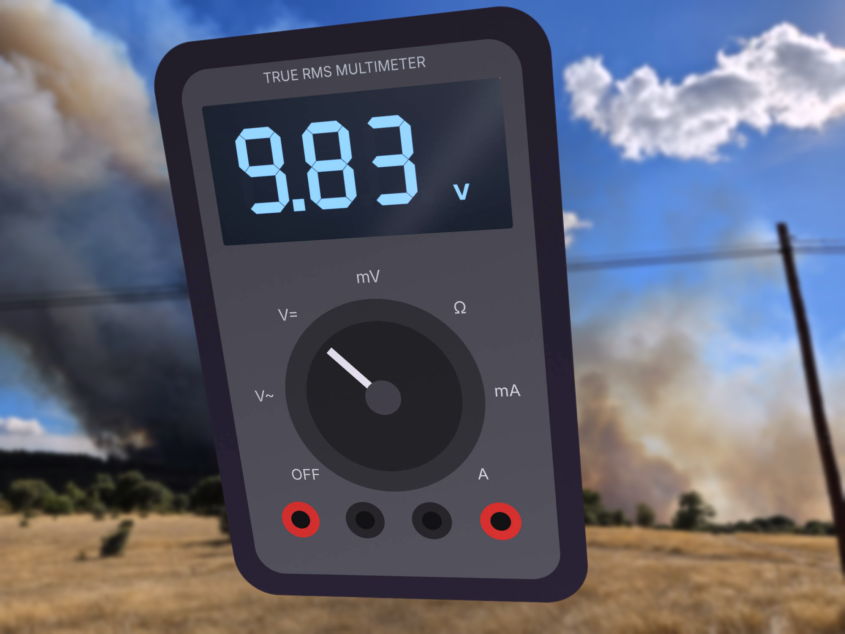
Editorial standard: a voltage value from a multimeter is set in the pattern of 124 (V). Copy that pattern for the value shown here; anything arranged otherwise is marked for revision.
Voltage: 9.83 (V)
